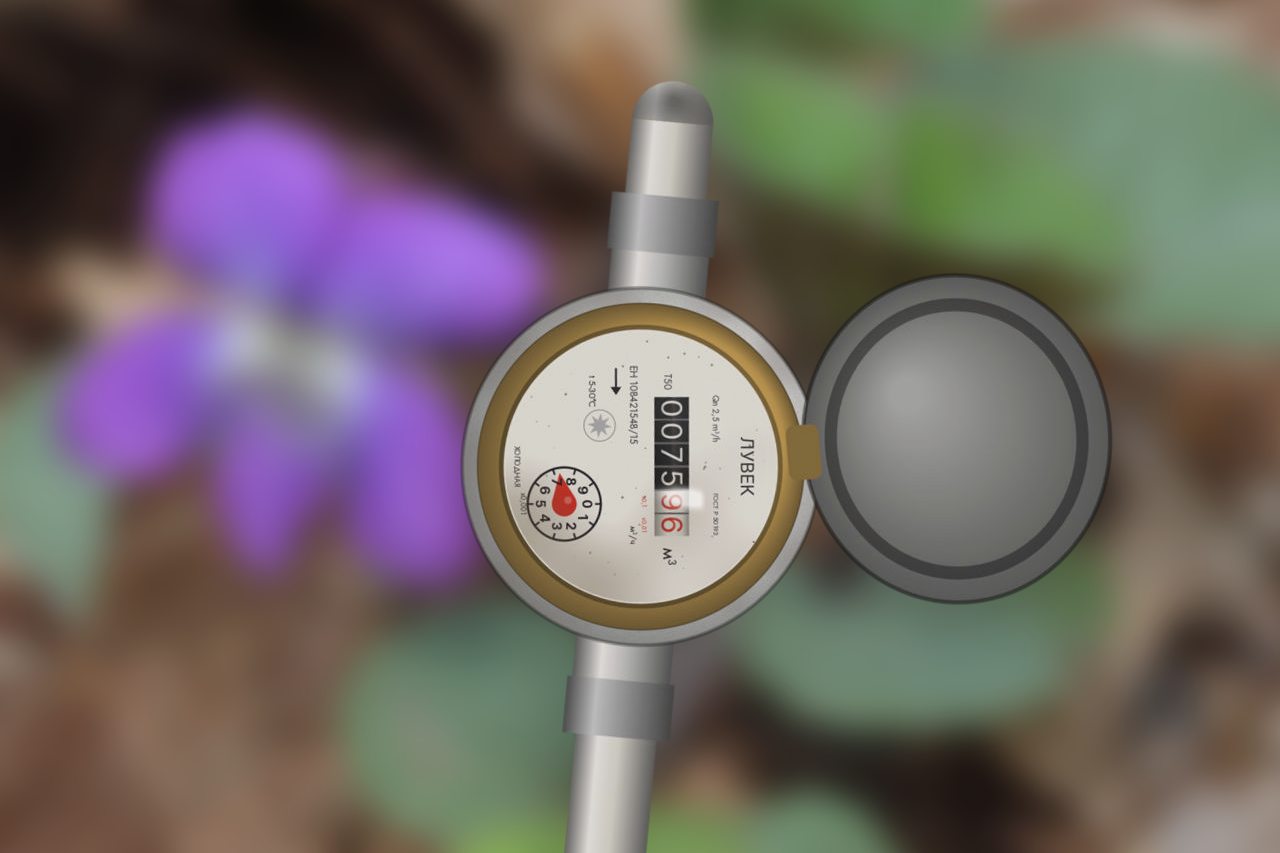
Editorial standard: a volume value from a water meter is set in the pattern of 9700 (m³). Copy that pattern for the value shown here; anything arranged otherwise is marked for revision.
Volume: 75.967 (m³)
